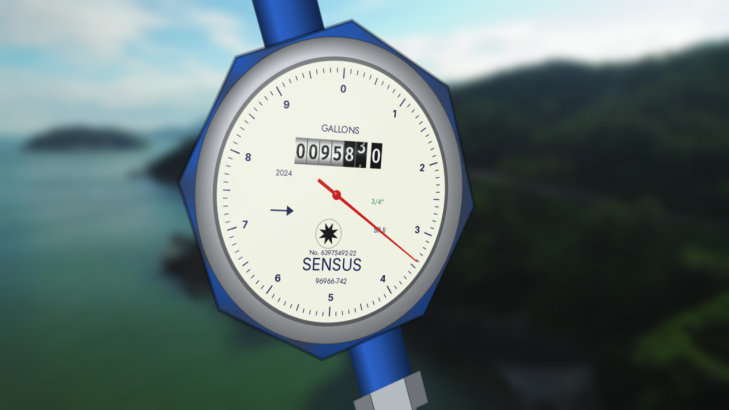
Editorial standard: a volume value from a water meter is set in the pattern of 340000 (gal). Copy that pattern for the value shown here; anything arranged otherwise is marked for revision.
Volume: 95833.4 (gal)
